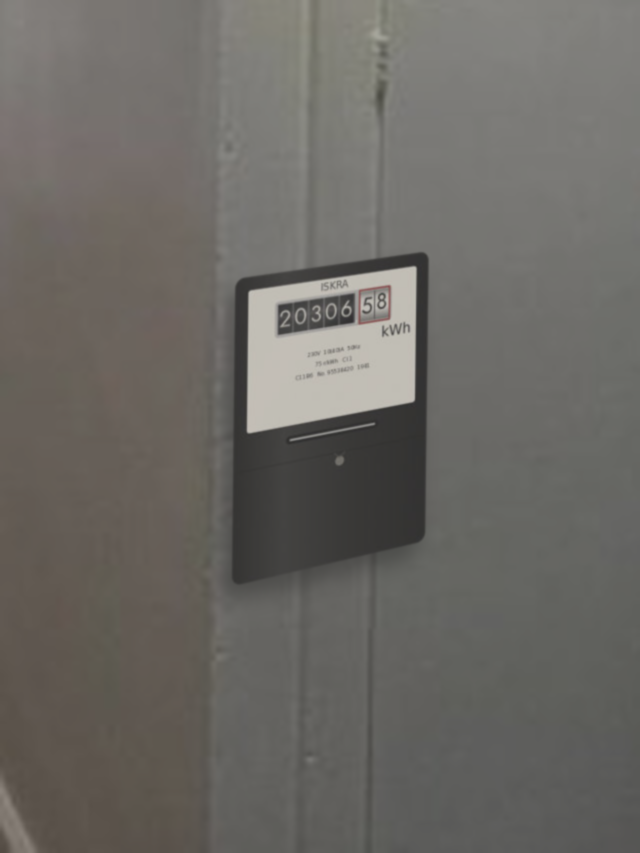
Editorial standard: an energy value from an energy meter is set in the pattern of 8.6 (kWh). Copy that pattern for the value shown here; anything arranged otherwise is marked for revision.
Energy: 20306.58 (kWh)
